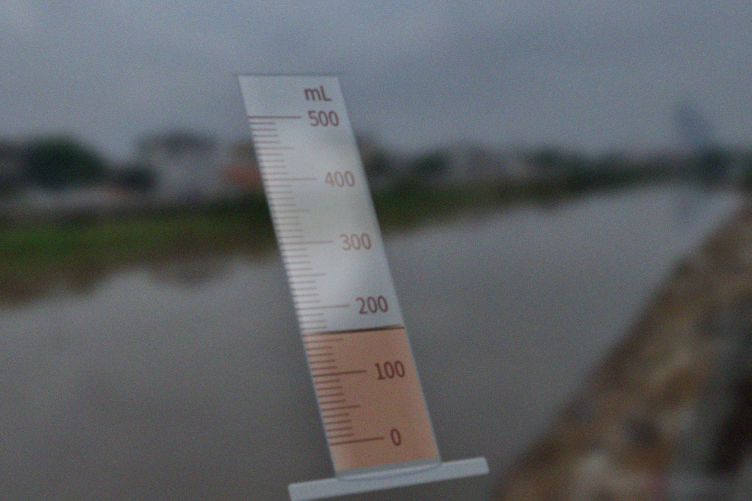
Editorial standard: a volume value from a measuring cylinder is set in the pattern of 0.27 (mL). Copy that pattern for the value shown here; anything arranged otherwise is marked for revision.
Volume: 160 (mL)
